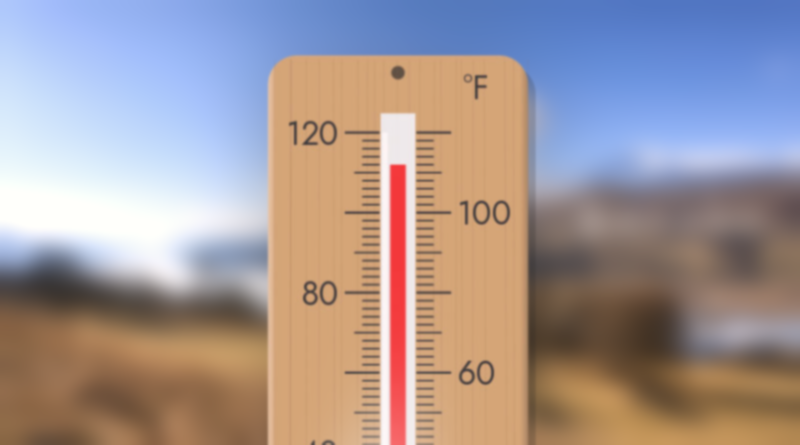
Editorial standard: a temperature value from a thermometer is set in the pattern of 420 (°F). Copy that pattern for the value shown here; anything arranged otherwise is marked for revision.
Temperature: 112 (°F)
